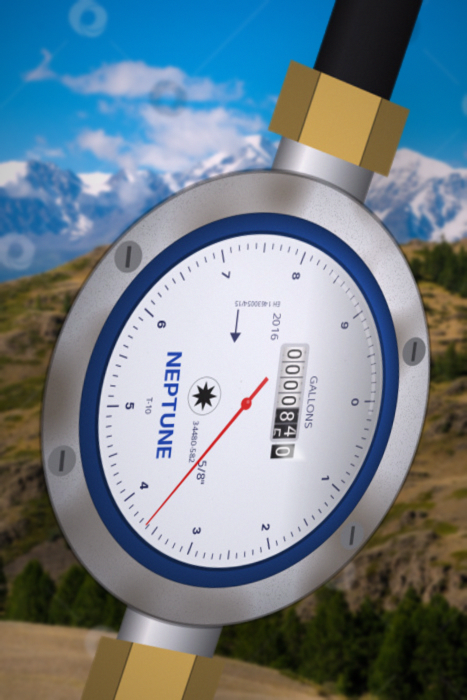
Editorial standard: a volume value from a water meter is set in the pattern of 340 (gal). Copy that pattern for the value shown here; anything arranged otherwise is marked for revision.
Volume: 843.6 (gal)
